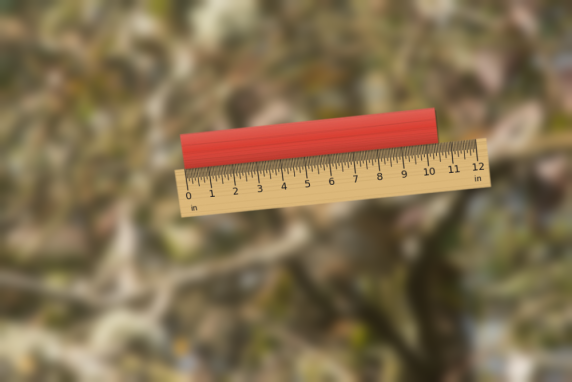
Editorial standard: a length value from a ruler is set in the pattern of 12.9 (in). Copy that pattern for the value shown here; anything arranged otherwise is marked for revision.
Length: 10.5 (in)
